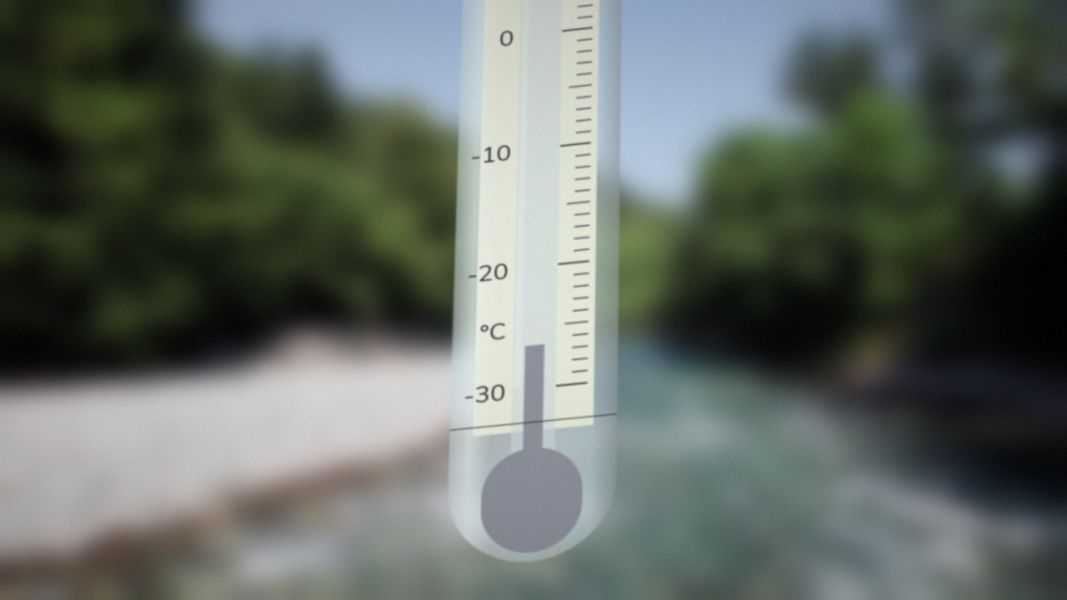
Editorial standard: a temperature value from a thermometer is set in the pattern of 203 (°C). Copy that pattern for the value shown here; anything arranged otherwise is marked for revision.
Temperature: -26.5 (°C)
